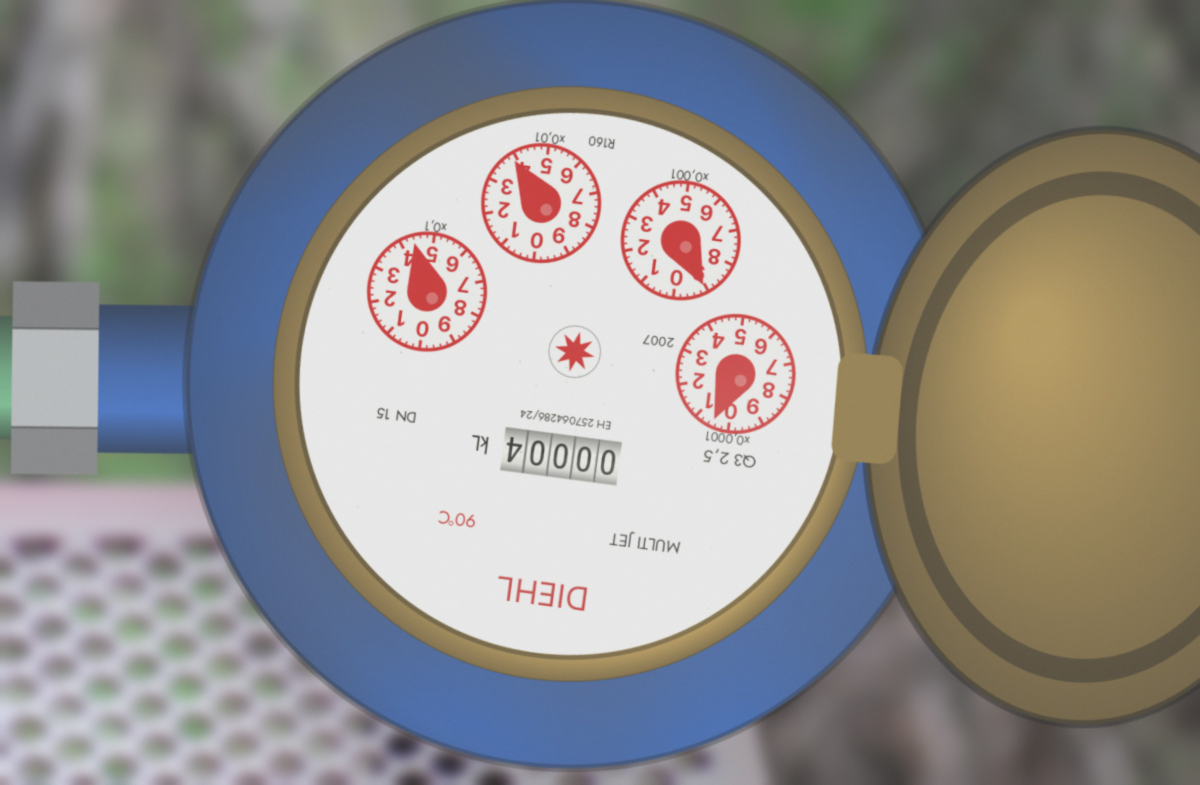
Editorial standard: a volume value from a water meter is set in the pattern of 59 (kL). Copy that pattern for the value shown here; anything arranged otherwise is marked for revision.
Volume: 4.4390 (kL)
